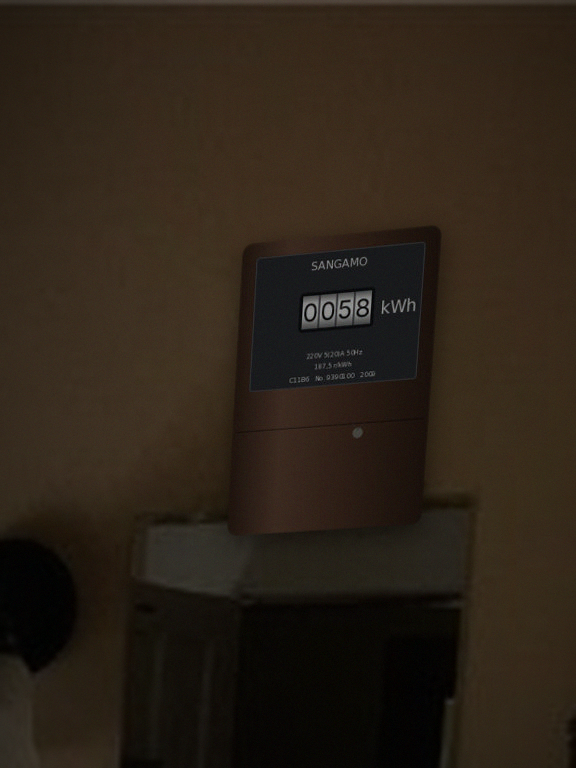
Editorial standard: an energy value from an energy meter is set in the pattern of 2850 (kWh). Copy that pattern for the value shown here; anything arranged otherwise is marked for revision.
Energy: 58 (kWh)
